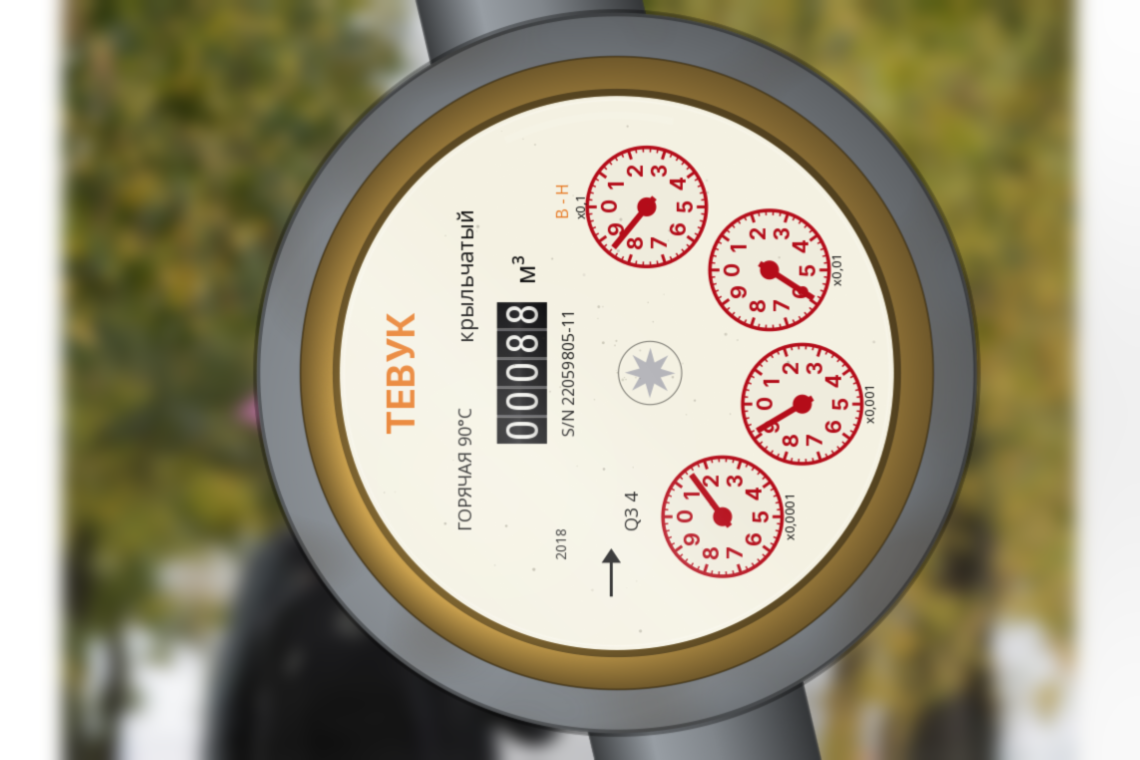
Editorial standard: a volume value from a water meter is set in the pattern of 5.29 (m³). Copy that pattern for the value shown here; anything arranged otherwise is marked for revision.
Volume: 88.8591 (m³)
